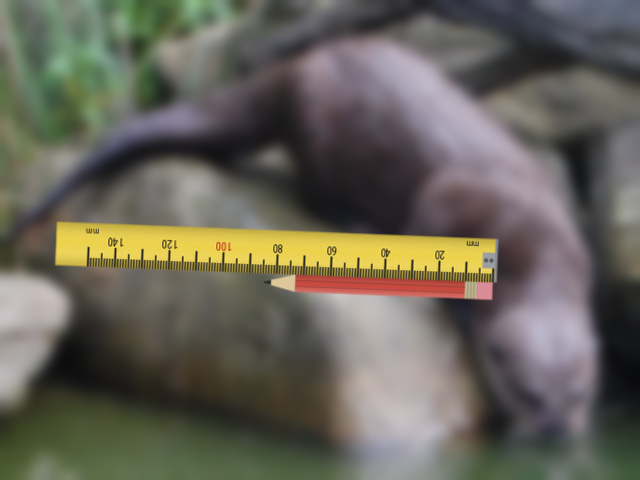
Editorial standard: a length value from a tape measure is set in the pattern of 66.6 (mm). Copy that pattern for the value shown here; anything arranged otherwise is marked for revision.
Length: 85 (mm)
